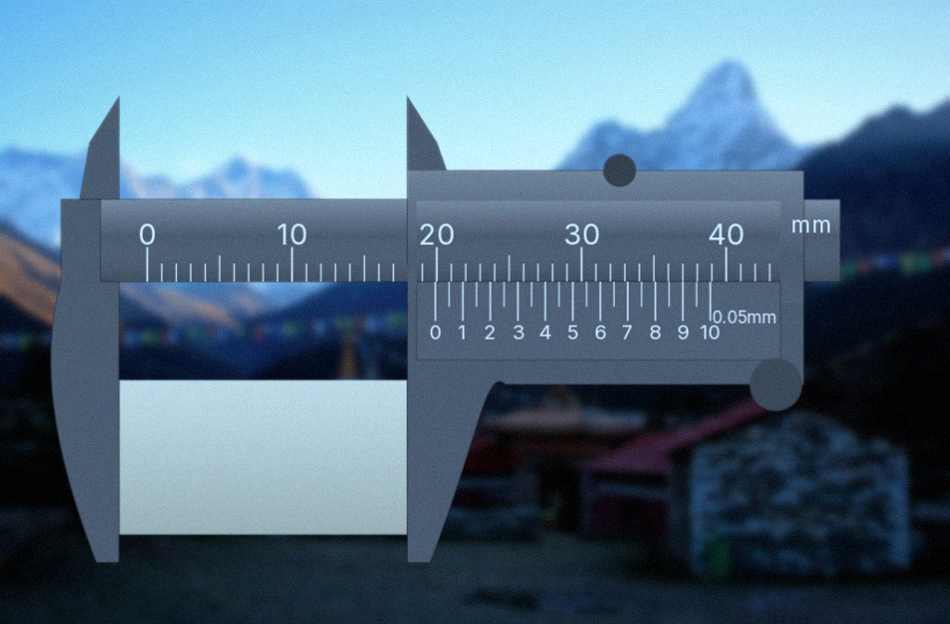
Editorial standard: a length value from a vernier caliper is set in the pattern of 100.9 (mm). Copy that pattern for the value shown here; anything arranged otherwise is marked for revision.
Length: 19.9 (mm)
